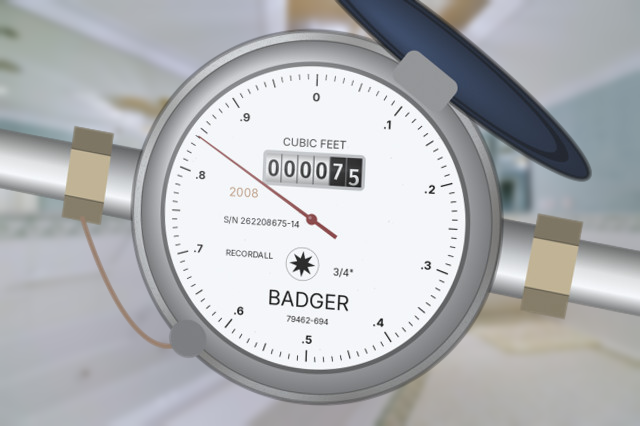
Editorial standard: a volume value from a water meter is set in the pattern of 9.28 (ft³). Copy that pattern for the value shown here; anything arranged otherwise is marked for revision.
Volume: 74.84 (ft³)
